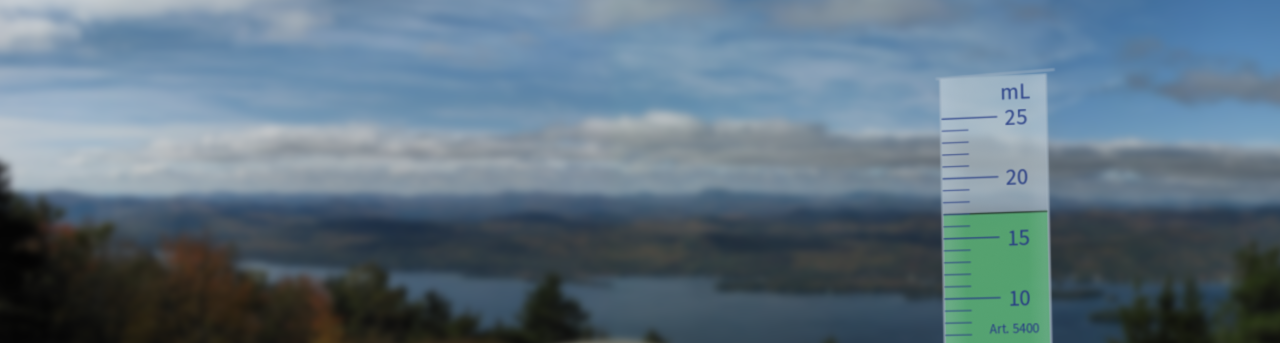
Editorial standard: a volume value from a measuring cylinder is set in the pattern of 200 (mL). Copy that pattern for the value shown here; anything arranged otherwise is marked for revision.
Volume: 17 (mL)
